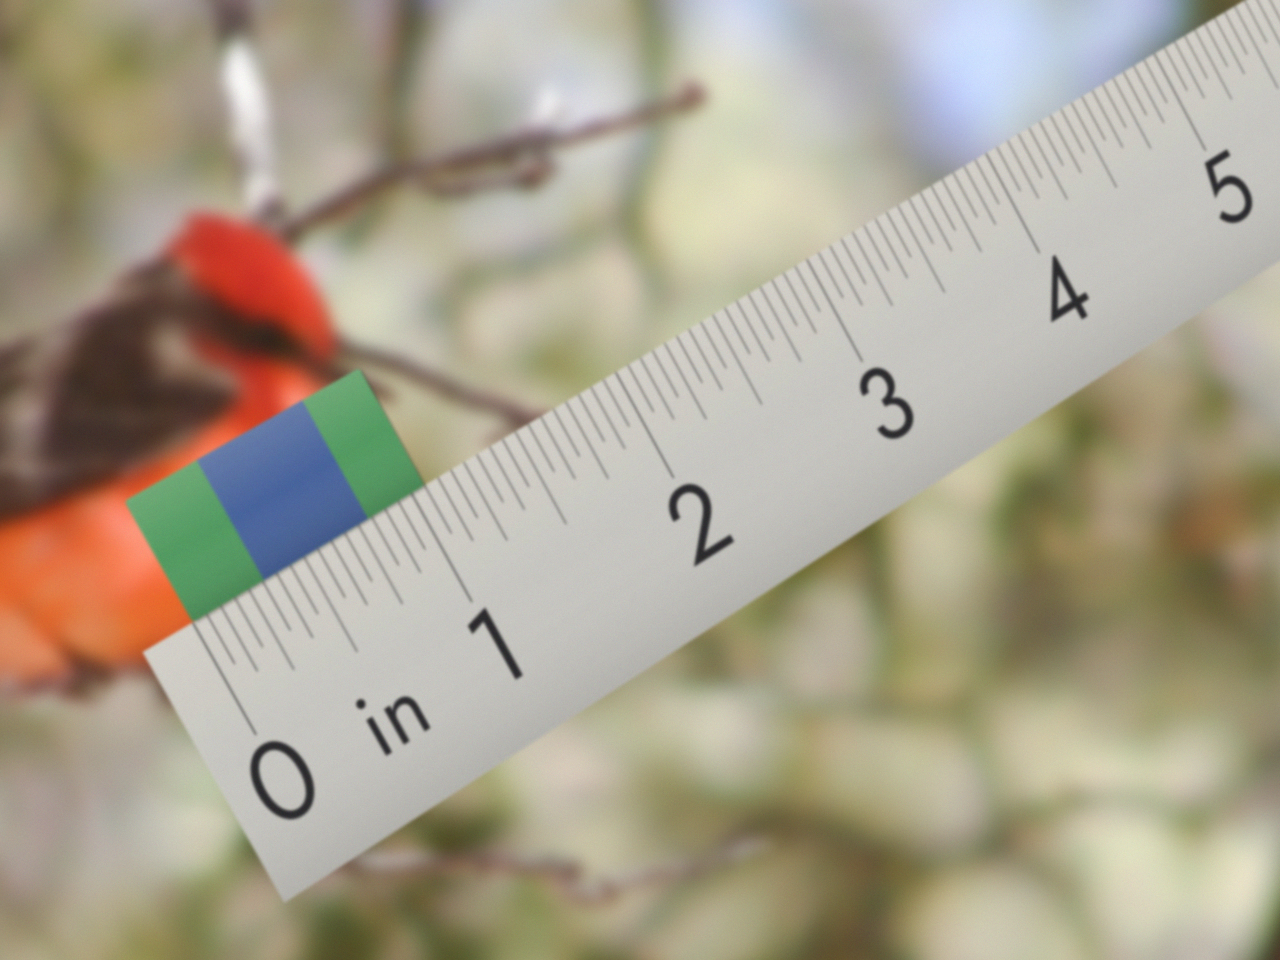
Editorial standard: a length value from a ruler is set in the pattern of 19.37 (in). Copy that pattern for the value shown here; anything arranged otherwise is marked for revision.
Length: 1.0625 (in)
